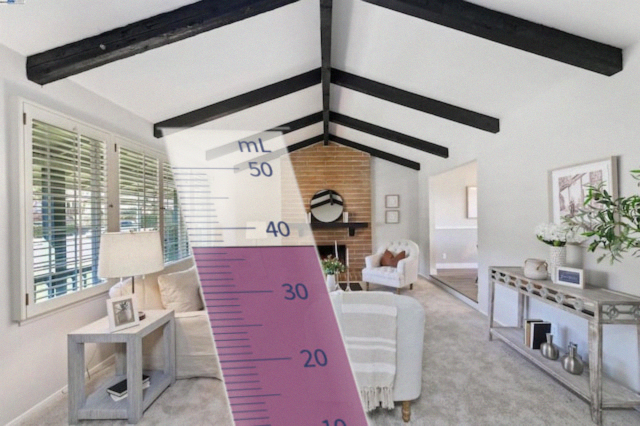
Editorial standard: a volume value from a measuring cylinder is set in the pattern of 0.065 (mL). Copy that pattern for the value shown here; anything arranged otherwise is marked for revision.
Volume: 37 (mL)
